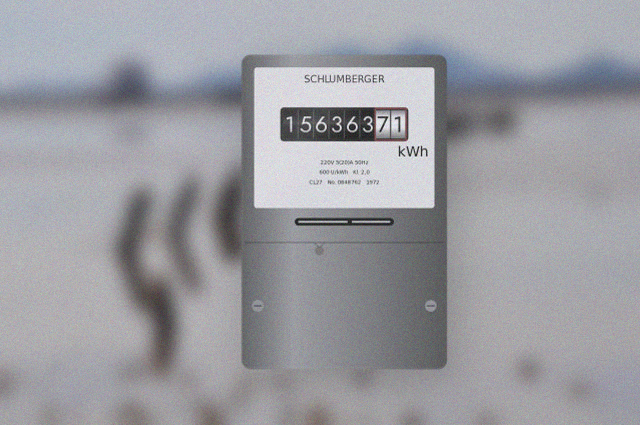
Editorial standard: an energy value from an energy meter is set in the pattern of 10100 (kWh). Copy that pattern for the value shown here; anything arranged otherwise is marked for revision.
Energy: 156363.71 (kWh)
